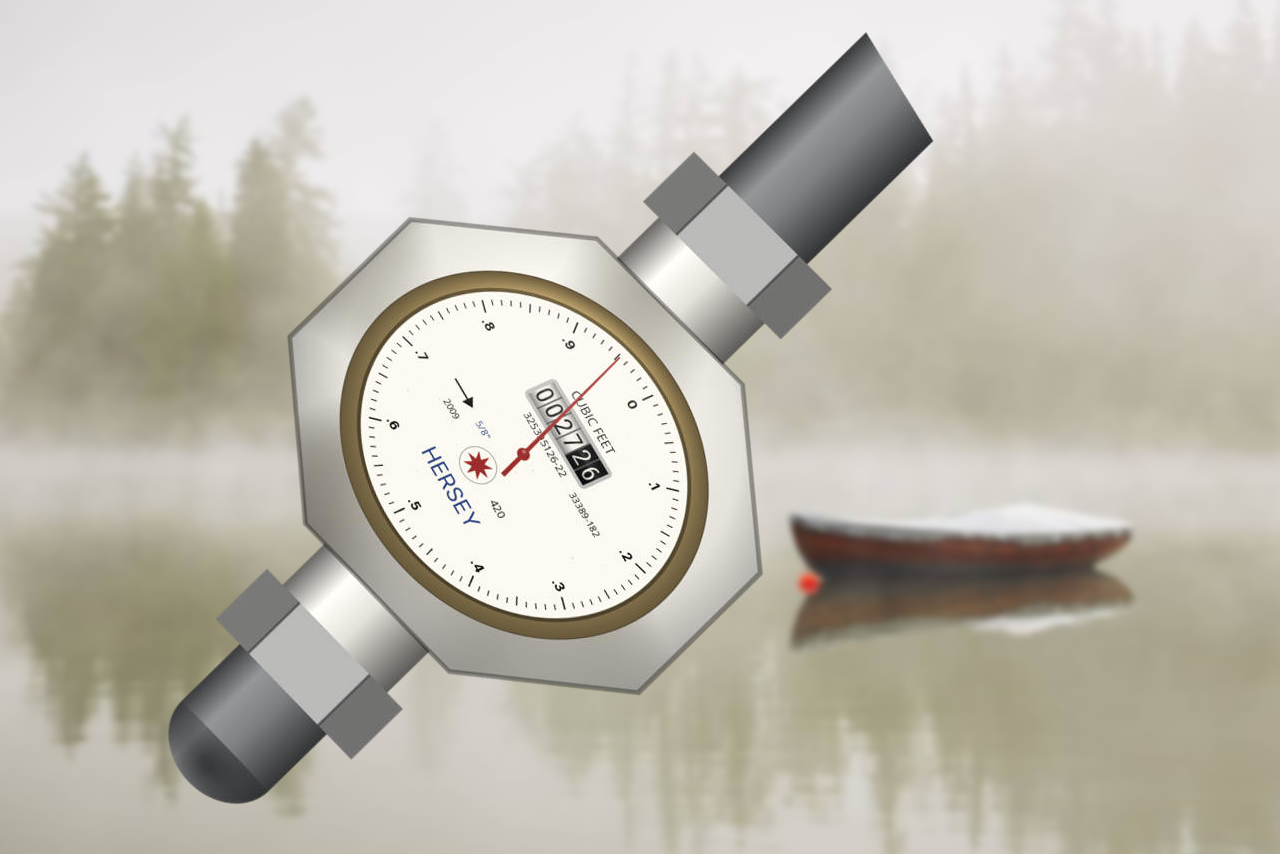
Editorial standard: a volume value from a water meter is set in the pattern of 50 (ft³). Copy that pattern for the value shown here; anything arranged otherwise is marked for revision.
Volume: 2725.95 (ft³)
